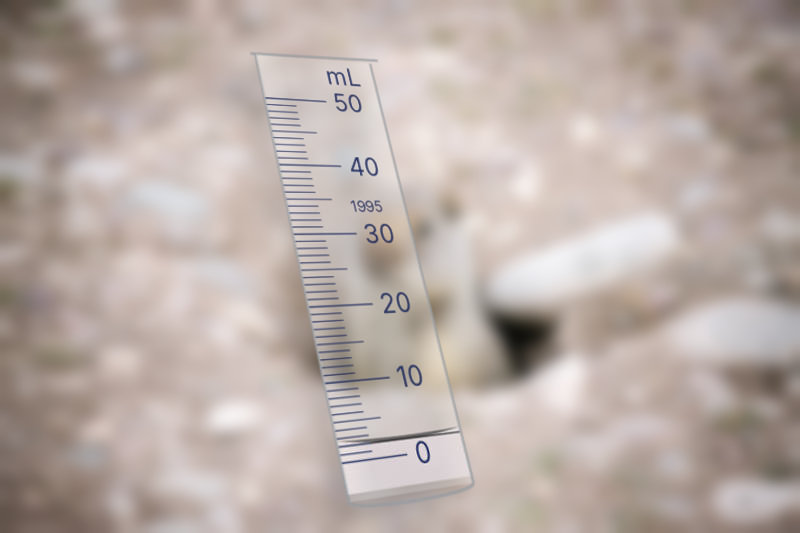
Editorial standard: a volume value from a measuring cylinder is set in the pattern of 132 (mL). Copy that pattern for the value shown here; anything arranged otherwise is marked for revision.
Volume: 2 (mL)
